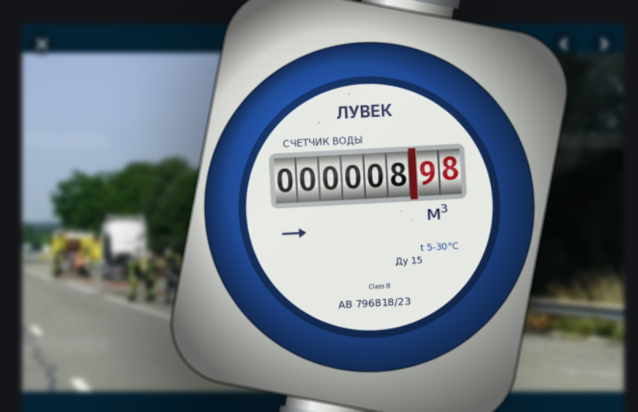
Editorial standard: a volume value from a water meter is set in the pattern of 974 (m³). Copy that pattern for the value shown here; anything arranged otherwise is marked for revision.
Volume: 8.98 (m³)
